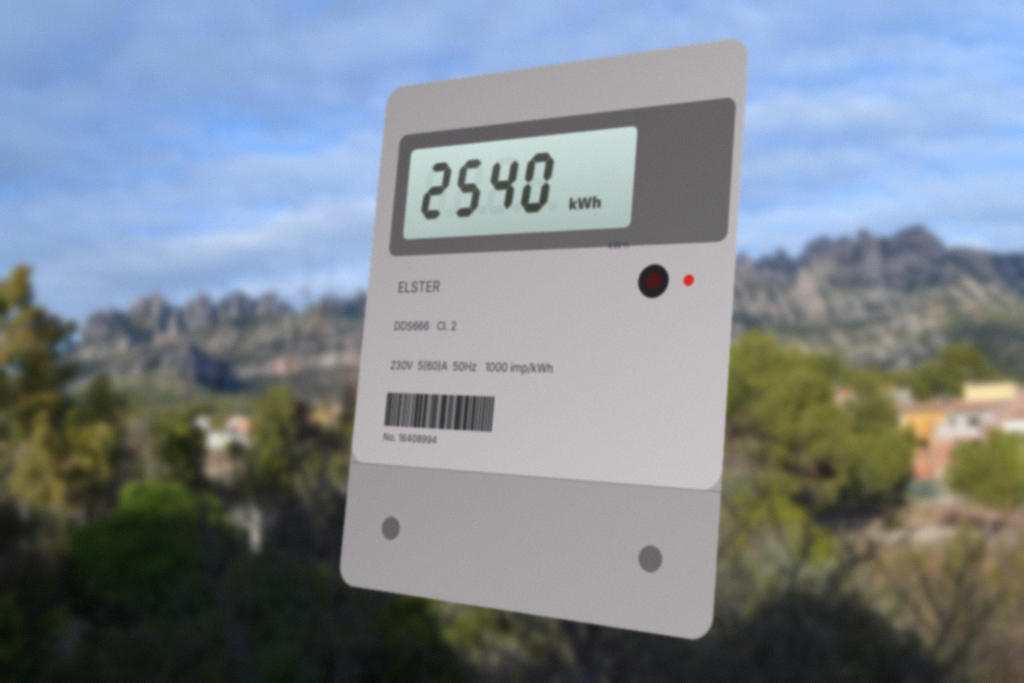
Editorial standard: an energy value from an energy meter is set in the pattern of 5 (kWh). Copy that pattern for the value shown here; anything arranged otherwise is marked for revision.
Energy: 2540 (kWh)
